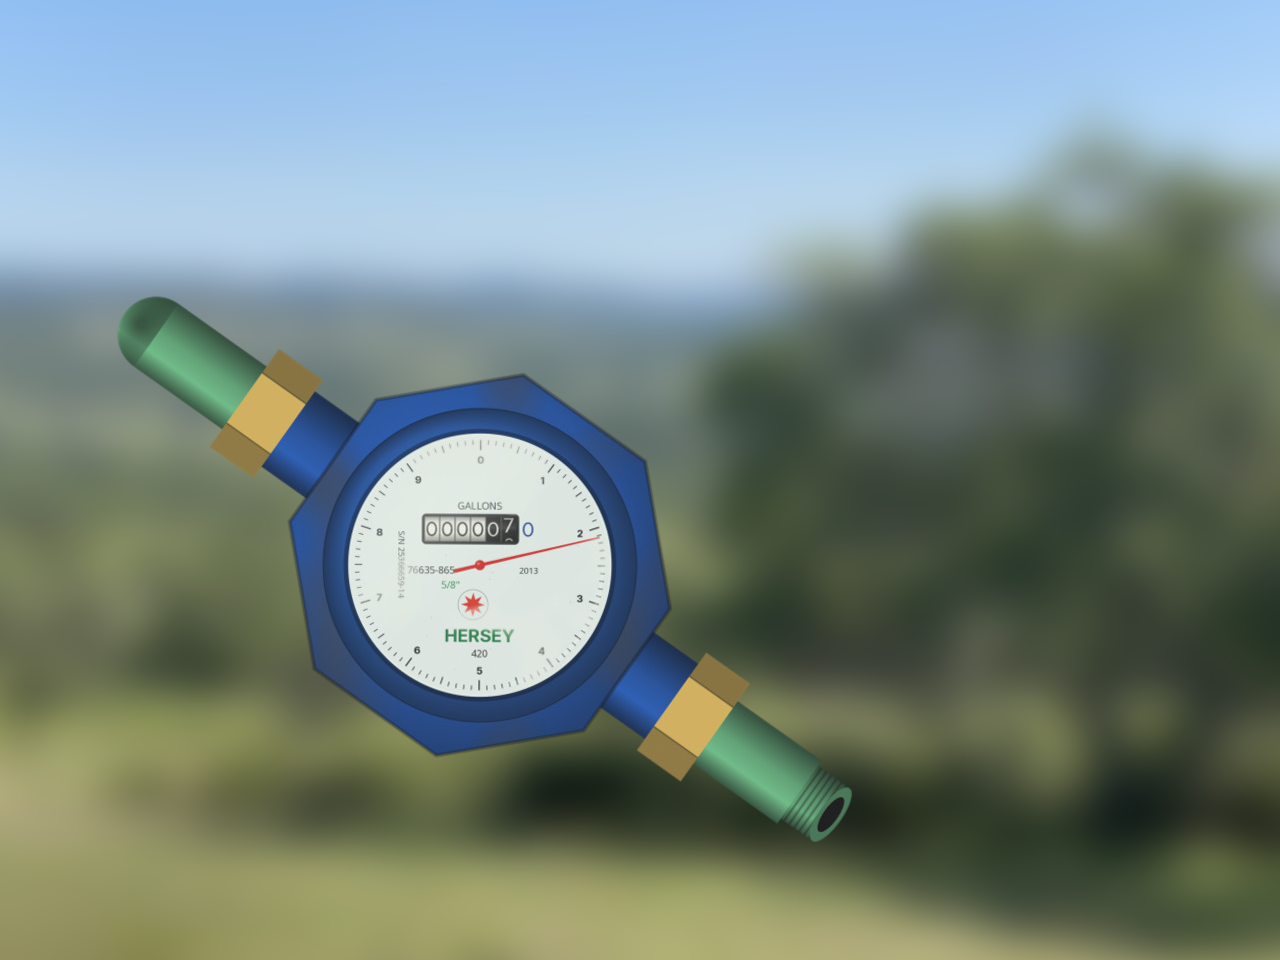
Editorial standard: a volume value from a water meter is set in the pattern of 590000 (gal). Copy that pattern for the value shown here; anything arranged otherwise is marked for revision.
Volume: 72.1 (gal)
